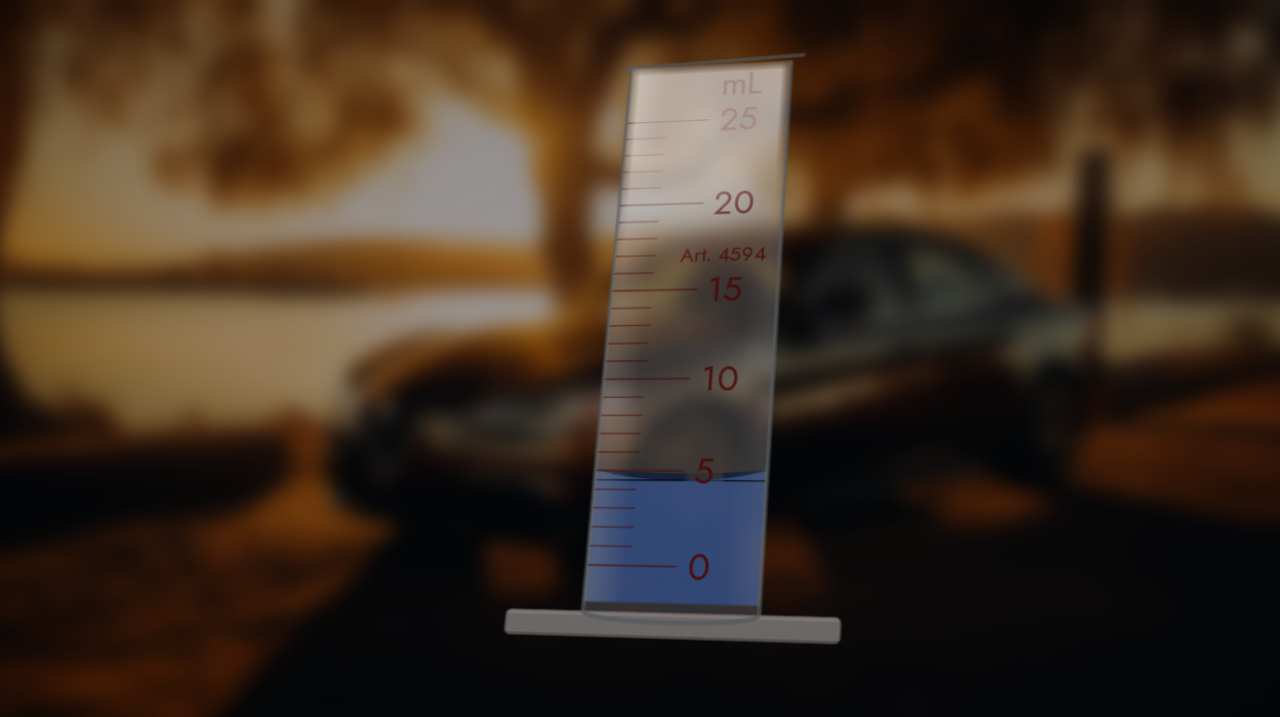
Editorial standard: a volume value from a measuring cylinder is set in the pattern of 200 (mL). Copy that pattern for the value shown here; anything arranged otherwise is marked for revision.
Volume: 4.5 (mL)
